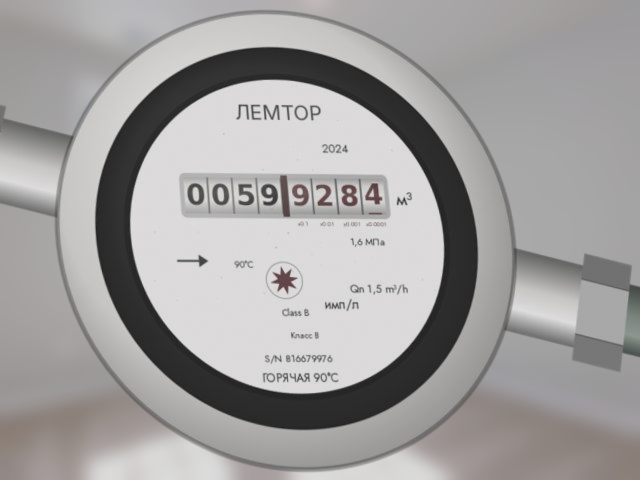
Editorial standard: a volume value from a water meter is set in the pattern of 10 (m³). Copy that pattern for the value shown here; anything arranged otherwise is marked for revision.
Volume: 59.9284 (m³)
